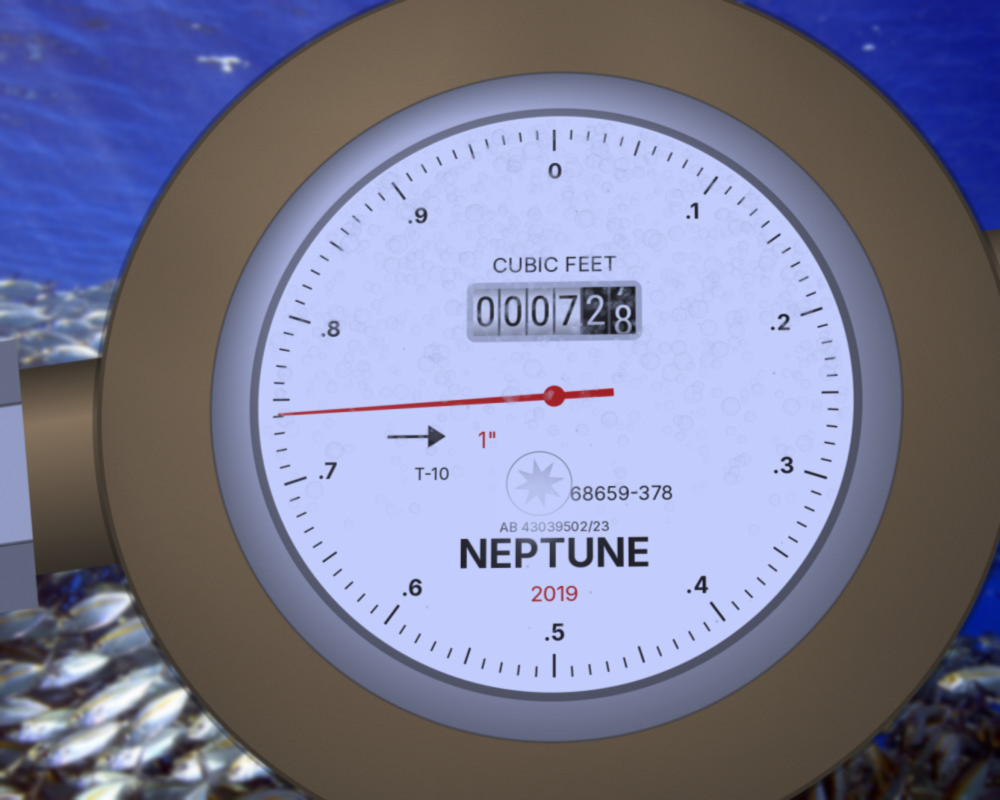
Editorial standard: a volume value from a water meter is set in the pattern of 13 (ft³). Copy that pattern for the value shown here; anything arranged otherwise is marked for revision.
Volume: 727.74 (ft³)
